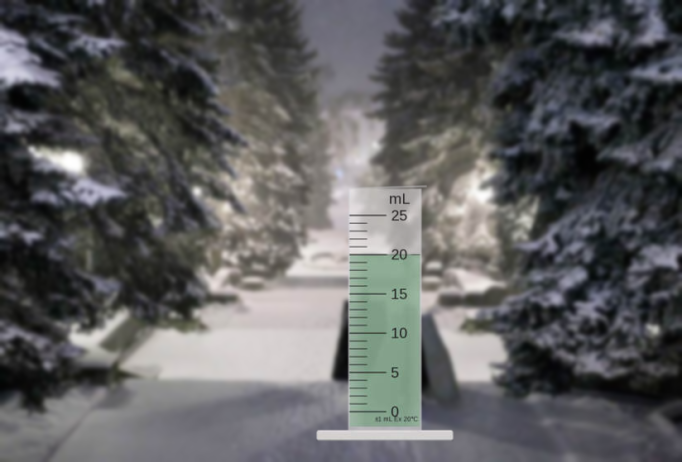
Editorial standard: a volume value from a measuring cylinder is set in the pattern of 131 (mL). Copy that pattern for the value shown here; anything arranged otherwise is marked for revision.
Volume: 20 (mL)
